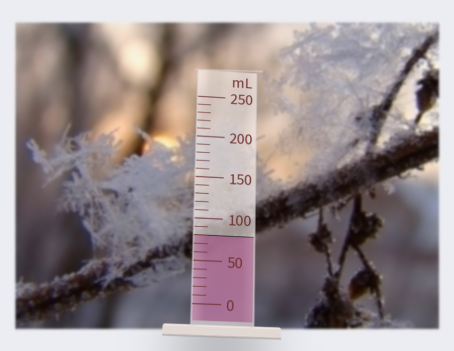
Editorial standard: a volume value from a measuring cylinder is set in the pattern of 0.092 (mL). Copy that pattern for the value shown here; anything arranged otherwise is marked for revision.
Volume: 80 (mL)
